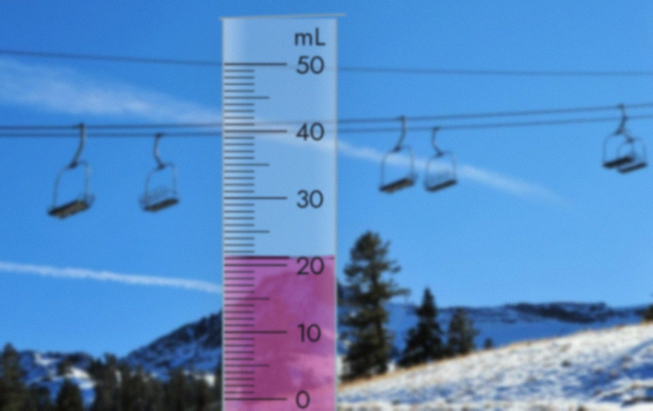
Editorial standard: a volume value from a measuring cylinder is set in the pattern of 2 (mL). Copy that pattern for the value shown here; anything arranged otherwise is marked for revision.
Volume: 21 (mL)
